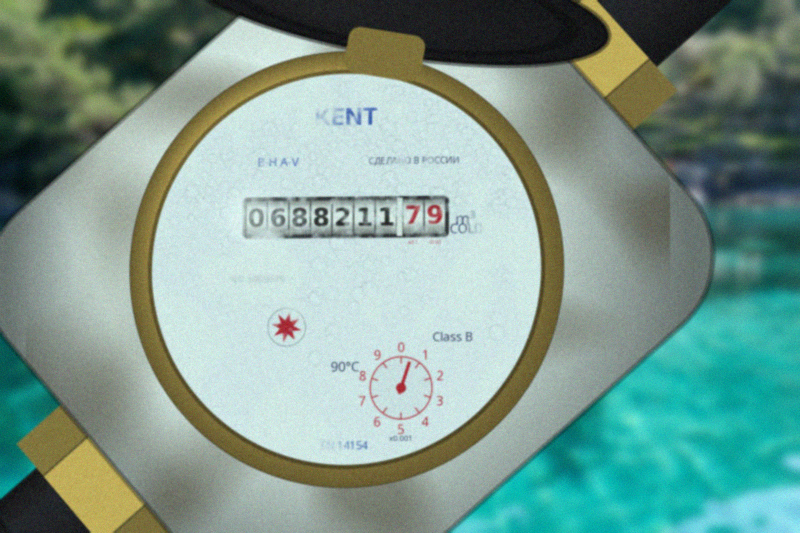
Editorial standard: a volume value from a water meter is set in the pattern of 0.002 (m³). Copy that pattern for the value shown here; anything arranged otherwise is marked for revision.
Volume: 688211.790 (m³)
